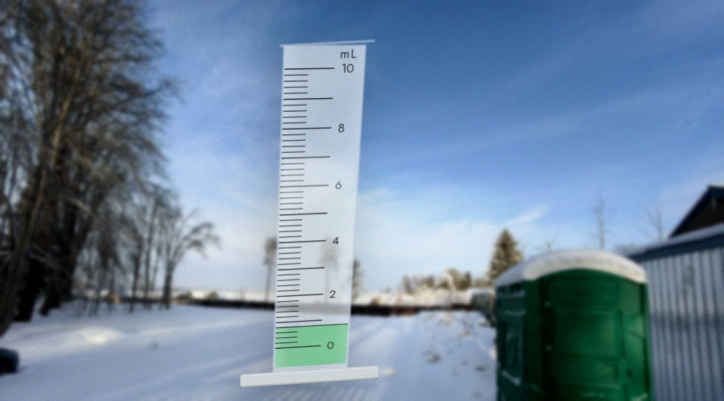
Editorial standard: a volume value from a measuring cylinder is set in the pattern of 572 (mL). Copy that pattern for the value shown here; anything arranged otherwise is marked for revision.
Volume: 0.8 (mL)
